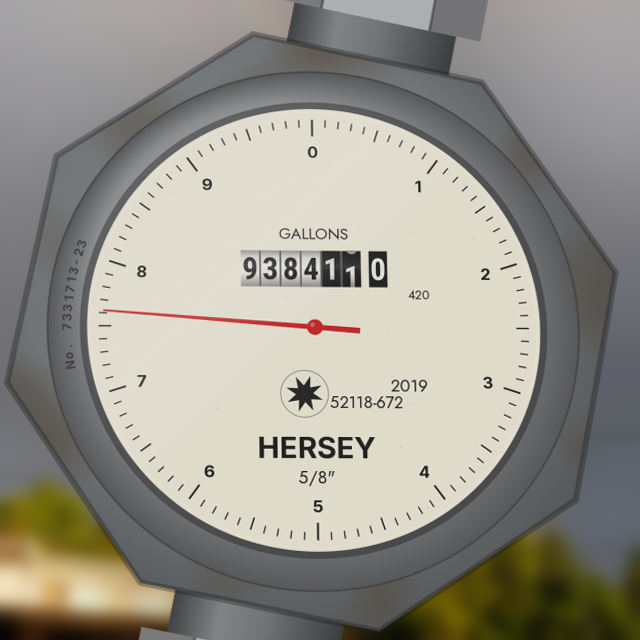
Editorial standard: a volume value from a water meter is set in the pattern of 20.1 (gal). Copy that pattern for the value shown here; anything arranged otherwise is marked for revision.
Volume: 9384107.6 (gal)
